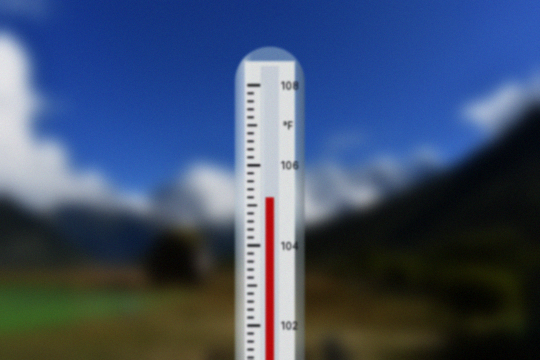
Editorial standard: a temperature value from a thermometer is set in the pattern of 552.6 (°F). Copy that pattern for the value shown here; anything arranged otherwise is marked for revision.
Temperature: 105.2 (°F)
